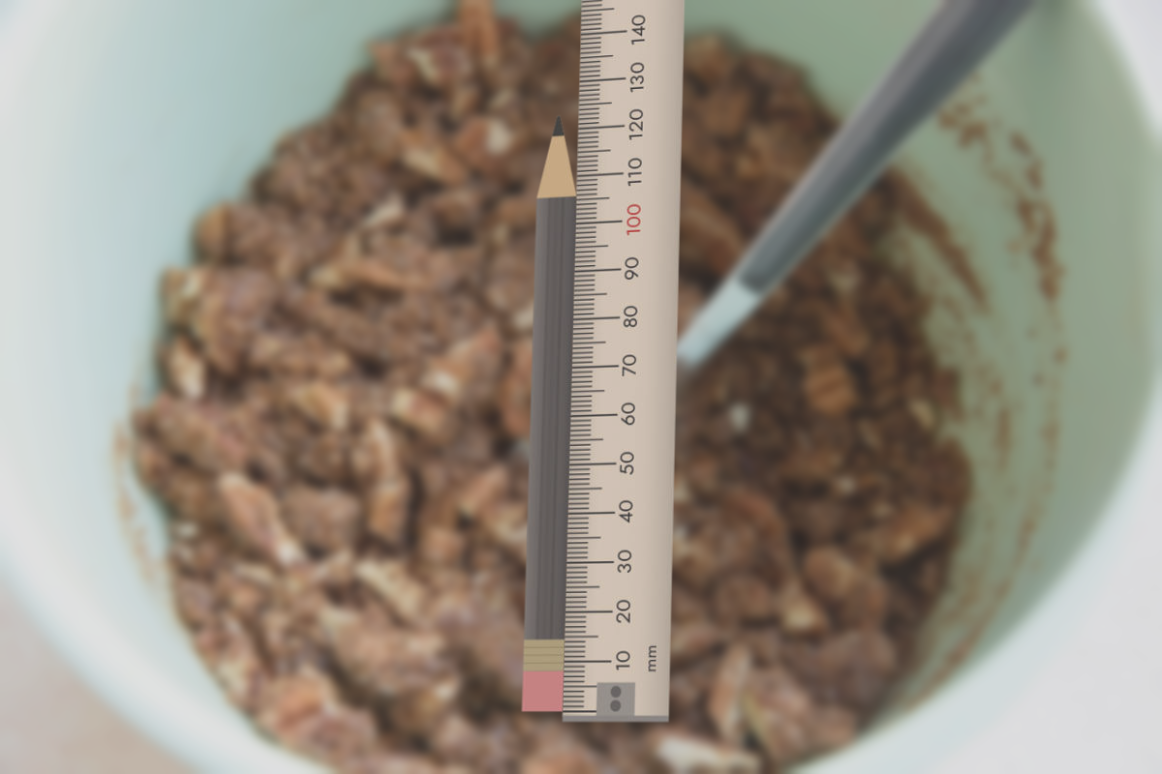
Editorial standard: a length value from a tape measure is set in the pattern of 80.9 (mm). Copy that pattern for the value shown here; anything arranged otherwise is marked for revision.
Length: 123 (mm)
